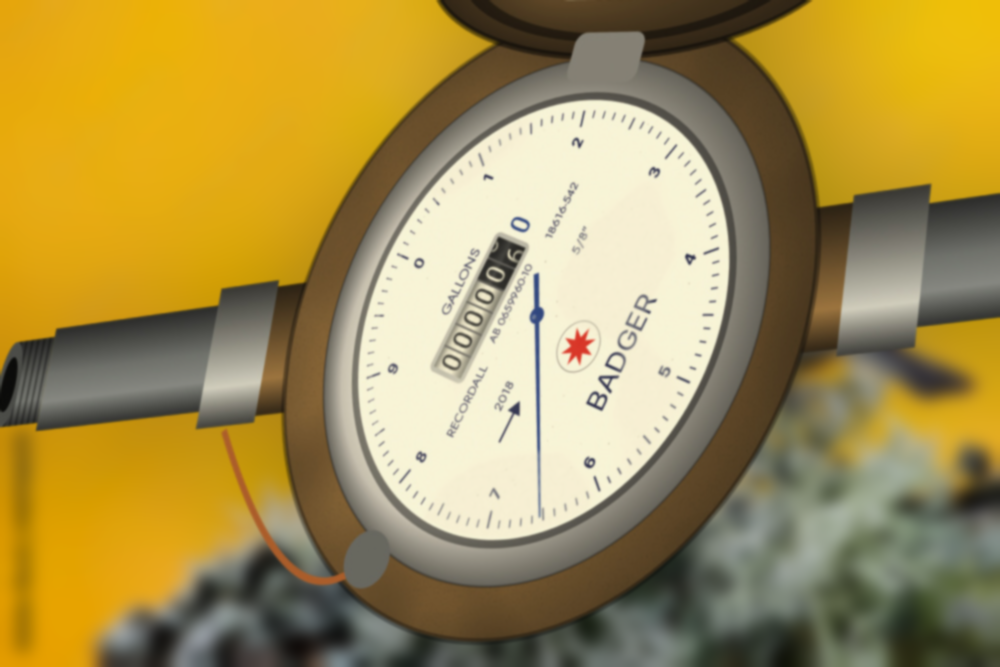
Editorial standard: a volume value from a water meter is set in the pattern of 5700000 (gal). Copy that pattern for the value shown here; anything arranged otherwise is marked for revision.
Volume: 56.5 (gal)
